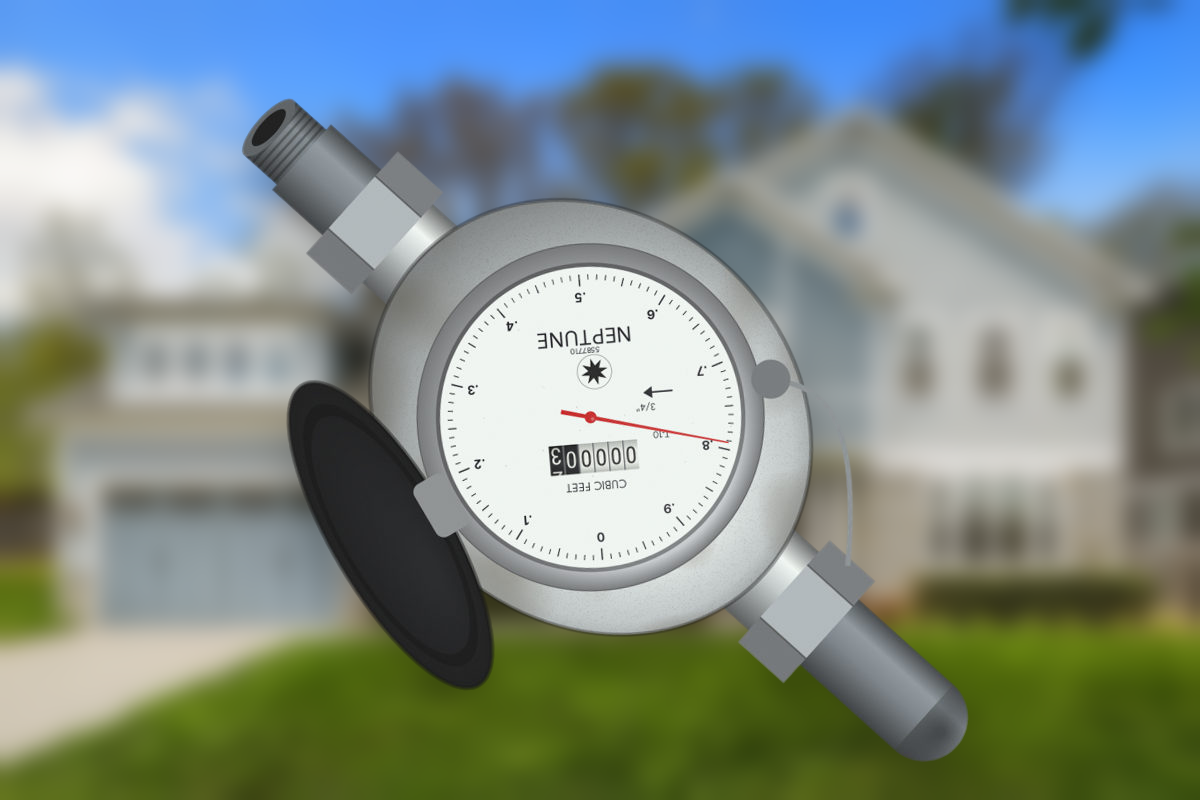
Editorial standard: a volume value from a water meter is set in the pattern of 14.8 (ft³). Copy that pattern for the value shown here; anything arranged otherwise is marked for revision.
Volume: 2.79 (ft³)
